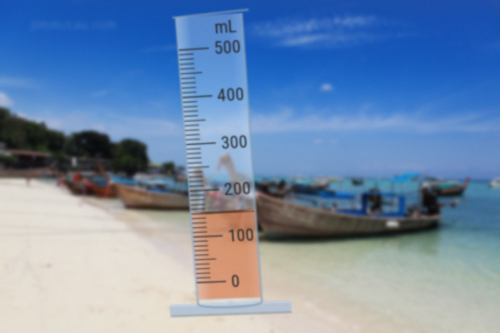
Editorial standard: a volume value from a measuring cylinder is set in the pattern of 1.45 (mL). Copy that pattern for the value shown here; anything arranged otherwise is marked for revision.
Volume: 150 (mL)
